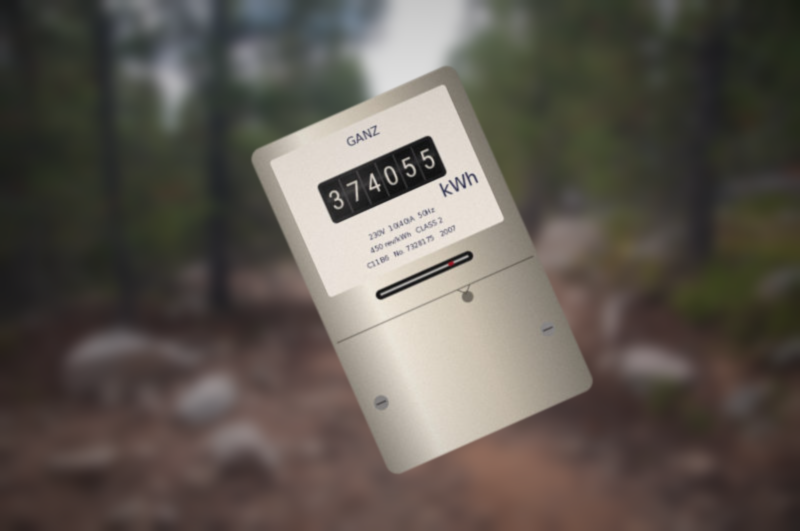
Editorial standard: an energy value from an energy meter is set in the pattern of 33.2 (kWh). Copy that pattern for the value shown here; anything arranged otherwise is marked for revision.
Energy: 374055 (kWh)
